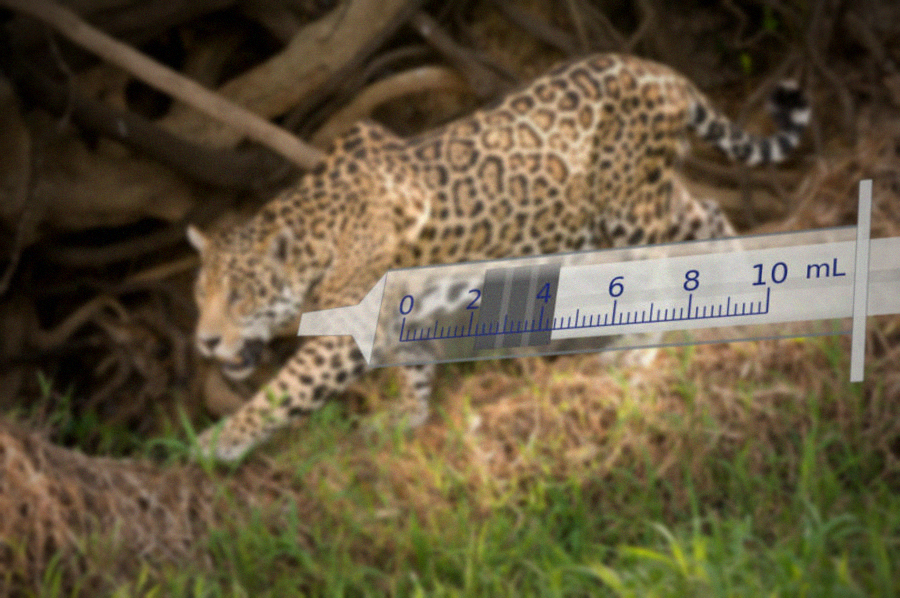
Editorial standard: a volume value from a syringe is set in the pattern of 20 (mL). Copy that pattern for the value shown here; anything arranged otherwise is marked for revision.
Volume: 2.2 (mL)
